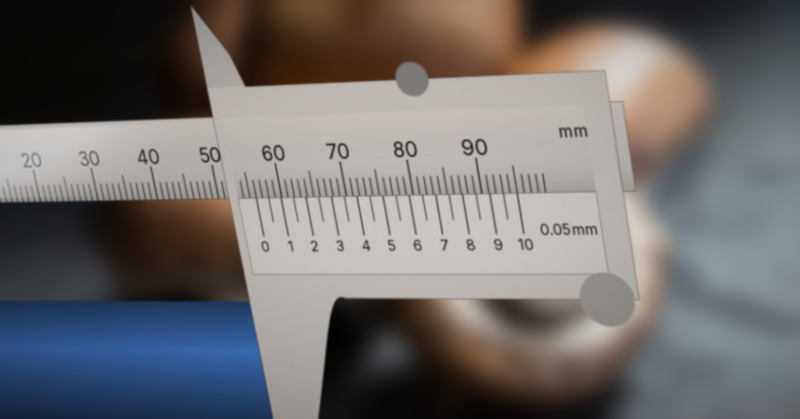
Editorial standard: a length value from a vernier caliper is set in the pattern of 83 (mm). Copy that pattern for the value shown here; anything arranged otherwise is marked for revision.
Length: 56.0 (mm)
